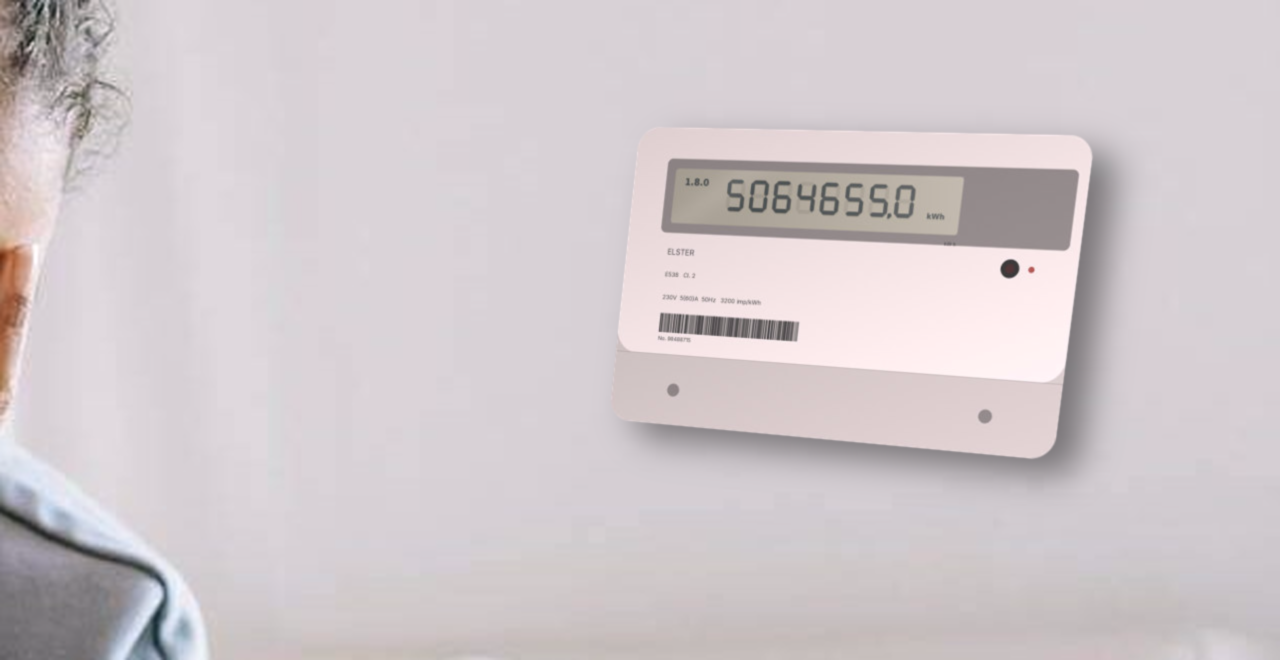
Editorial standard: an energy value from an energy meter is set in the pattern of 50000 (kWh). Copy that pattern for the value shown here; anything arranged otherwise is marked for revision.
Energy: 5064655.0 (kWh)
